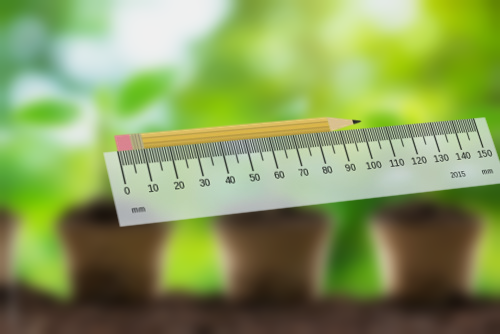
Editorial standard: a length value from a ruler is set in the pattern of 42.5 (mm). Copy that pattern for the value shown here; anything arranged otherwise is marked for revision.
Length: 100 (mm)
